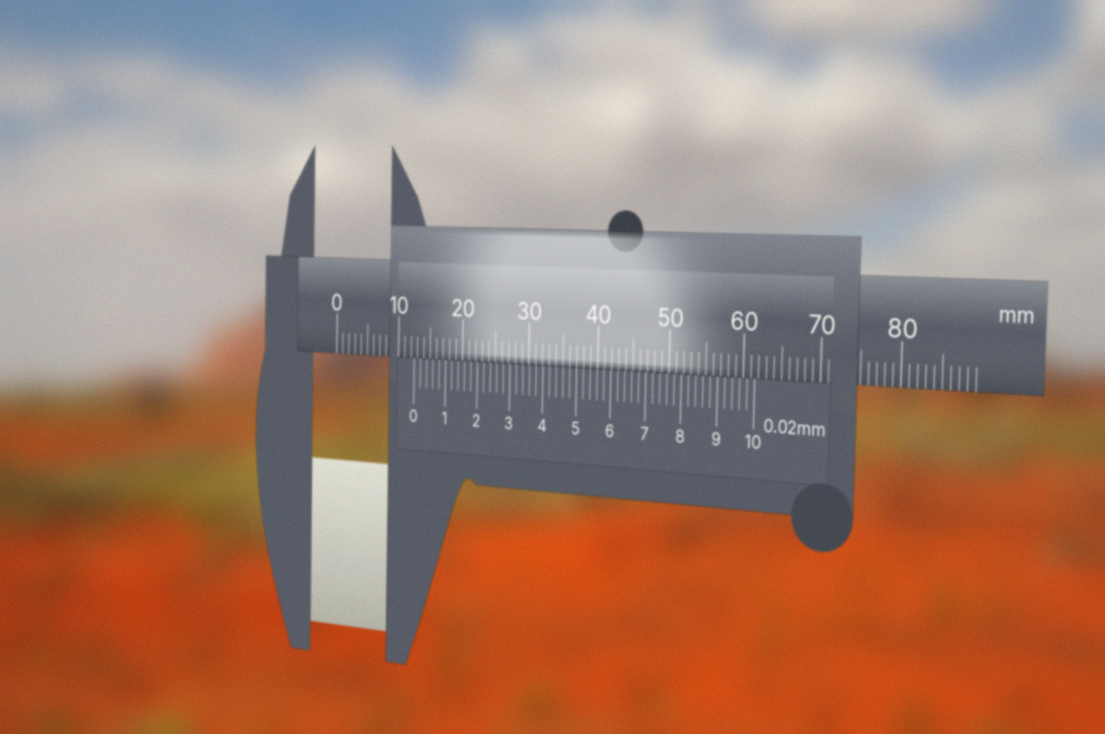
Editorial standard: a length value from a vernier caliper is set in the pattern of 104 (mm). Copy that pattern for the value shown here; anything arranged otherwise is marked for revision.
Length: 12.5 (mm)
